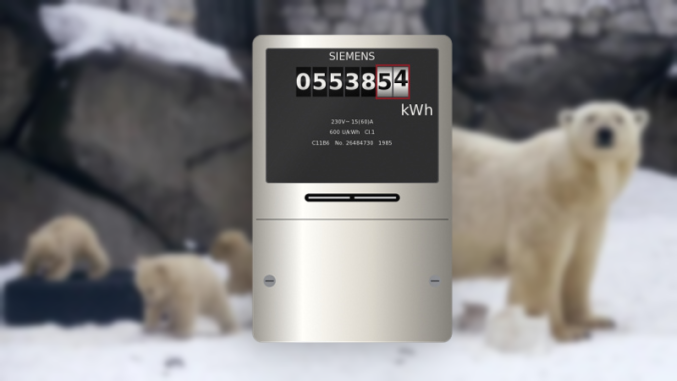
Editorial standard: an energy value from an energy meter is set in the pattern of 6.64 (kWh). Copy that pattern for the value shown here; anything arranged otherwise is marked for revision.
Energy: 5538.54 (kWh)
